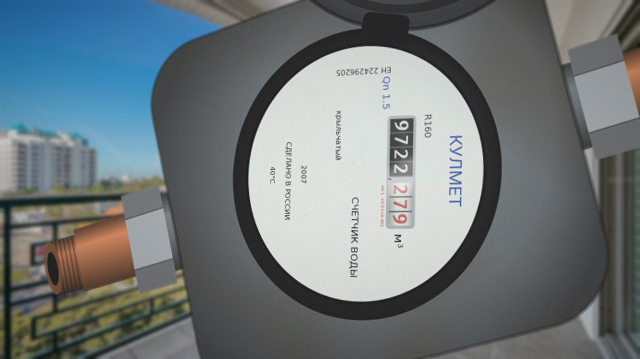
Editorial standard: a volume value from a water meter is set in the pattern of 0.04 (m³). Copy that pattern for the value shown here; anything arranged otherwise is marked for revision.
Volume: 9722.279 (m³)
